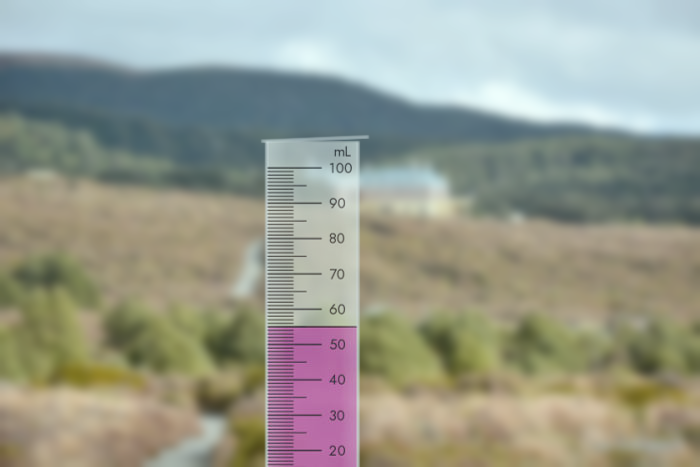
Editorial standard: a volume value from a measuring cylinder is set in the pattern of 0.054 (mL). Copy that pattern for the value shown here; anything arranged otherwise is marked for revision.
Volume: 55 (mL)
